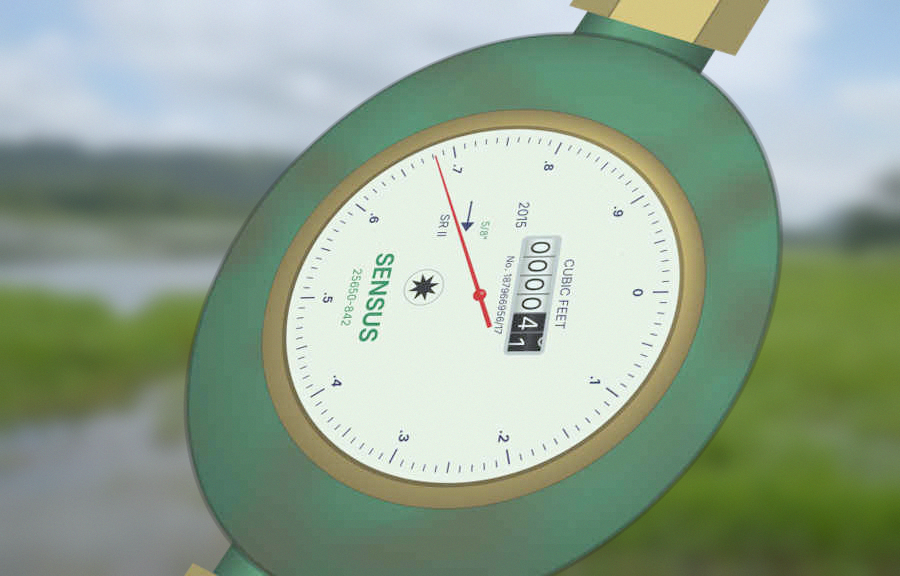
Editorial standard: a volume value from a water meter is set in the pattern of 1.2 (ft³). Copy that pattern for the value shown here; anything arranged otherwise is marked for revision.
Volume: 40.68 (ft³)
